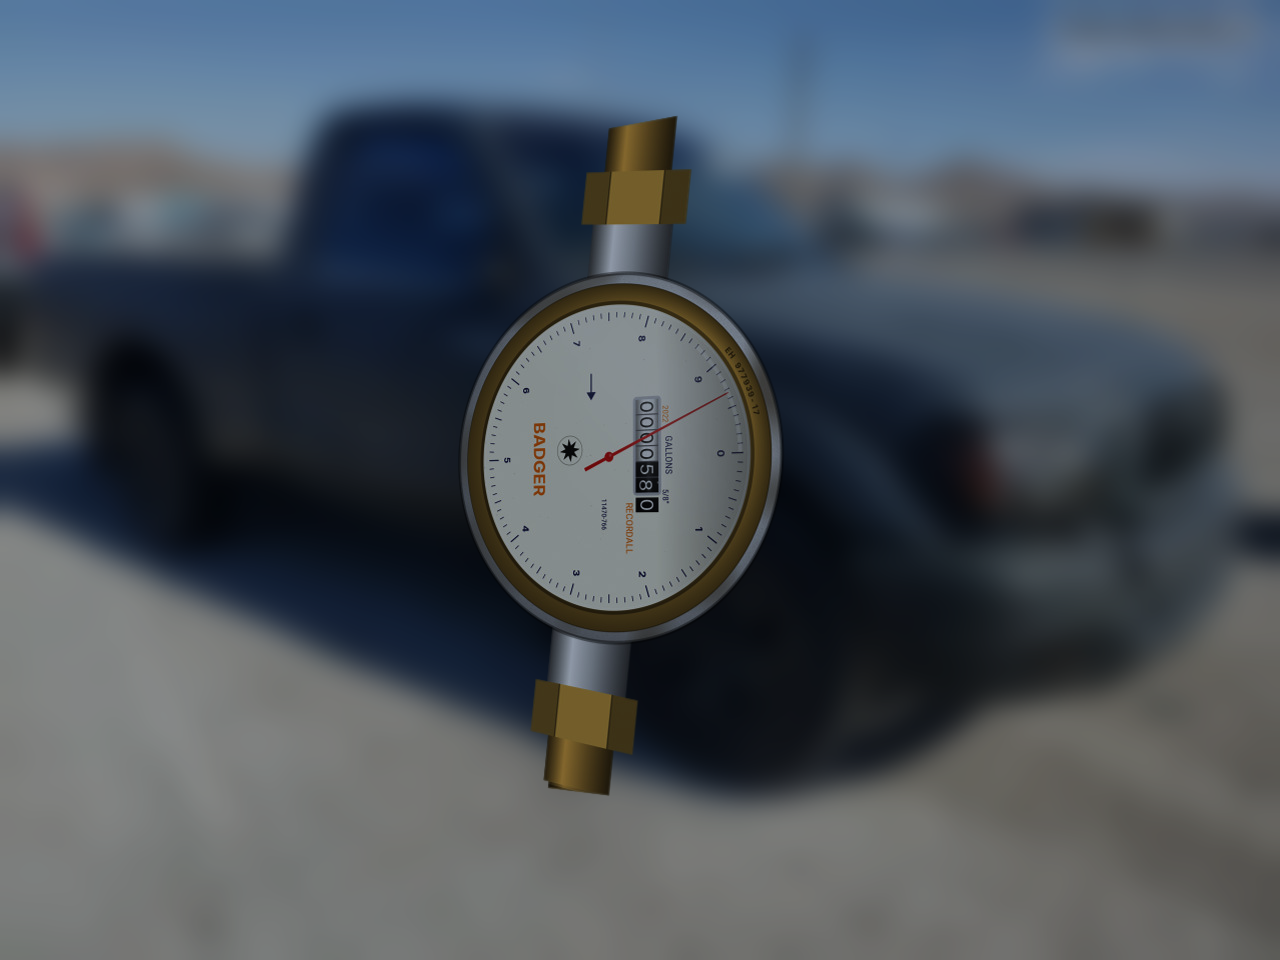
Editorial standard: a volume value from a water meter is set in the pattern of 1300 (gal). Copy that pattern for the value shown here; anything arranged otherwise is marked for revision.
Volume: 579.3 (gal)
